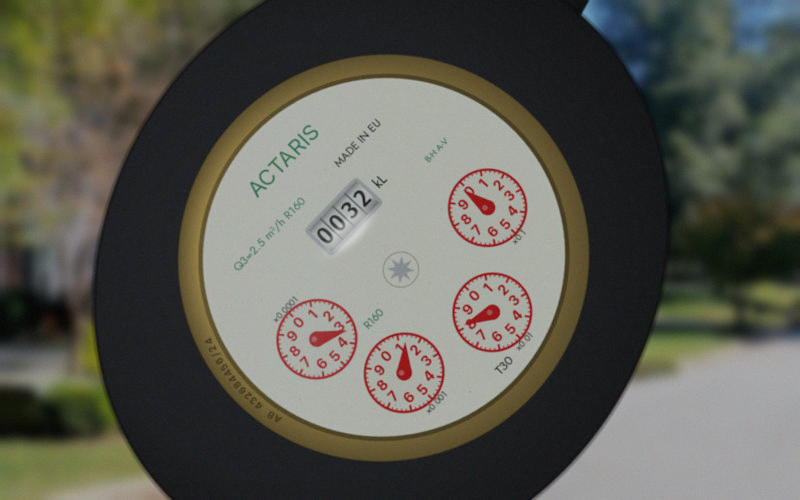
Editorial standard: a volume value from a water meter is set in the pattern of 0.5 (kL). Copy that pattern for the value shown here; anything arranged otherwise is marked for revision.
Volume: 31.9813 (kL)
